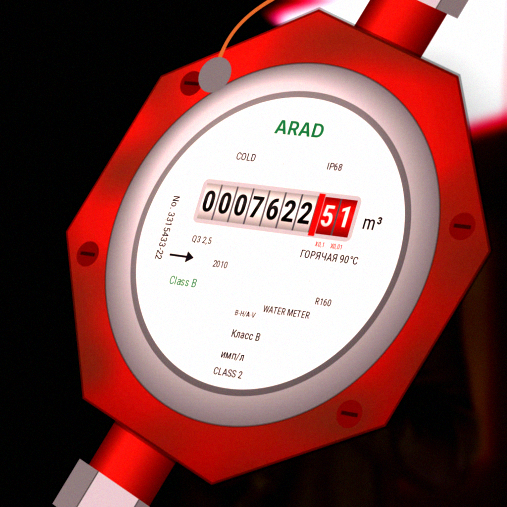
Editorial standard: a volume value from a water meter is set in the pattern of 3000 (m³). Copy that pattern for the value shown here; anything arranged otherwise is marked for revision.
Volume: 7622.51 (m³)
